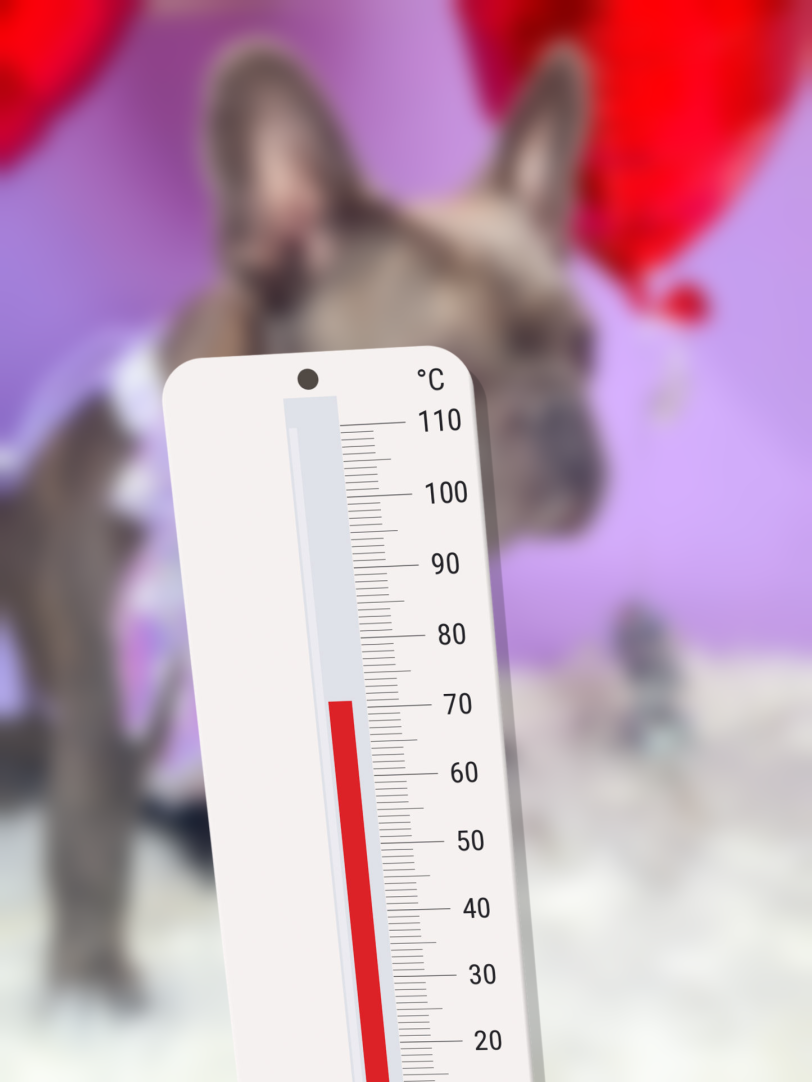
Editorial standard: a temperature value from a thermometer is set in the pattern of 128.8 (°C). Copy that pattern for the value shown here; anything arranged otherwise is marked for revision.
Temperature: 71 (°C)
